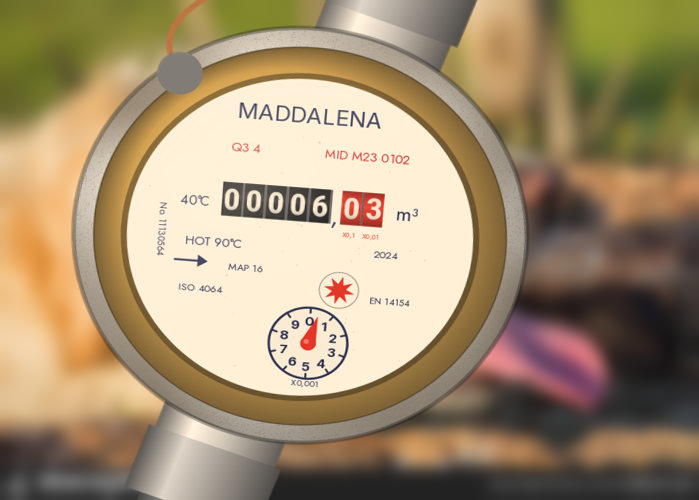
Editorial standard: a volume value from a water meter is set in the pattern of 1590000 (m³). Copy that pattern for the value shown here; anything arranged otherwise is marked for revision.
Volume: 6.030 (m³)
